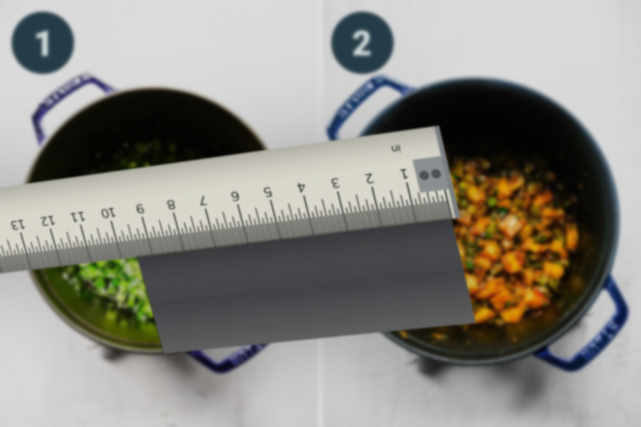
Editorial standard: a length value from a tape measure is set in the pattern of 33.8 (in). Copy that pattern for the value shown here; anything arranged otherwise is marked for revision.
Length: 9.5 (in)
